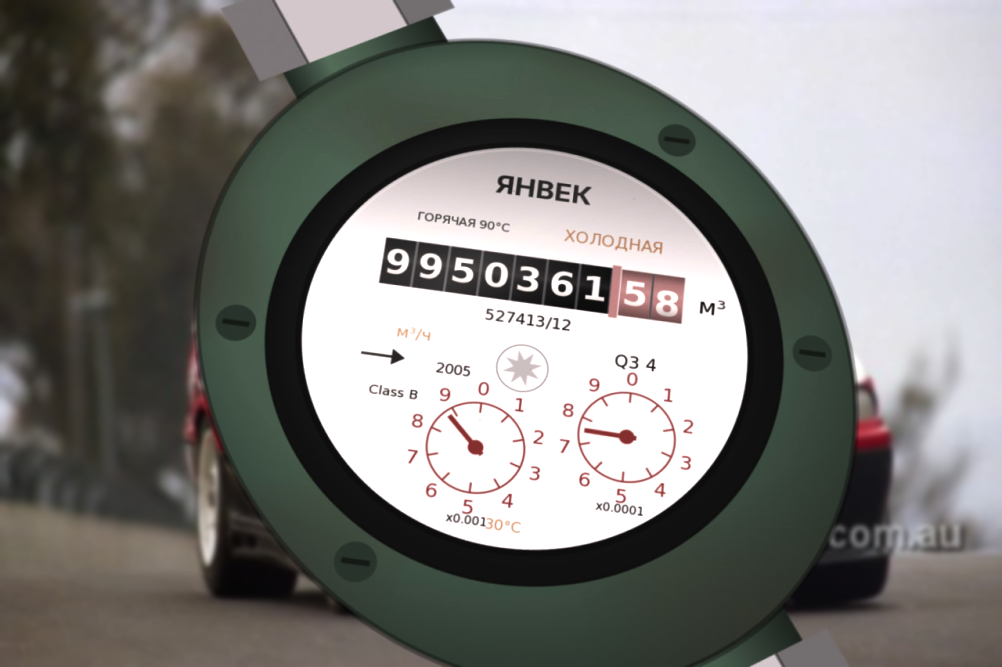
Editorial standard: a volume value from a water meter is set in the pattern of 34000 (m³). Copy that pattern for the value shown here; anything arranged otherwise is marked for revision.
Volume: 9950361.5787 (m³)
